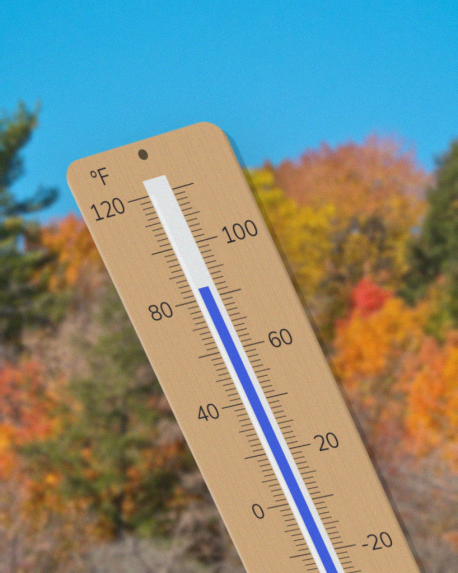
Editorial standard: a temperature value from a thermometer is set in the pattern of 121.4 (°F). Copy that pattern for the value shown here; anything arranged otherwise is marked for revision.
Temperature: 84 (°F)
